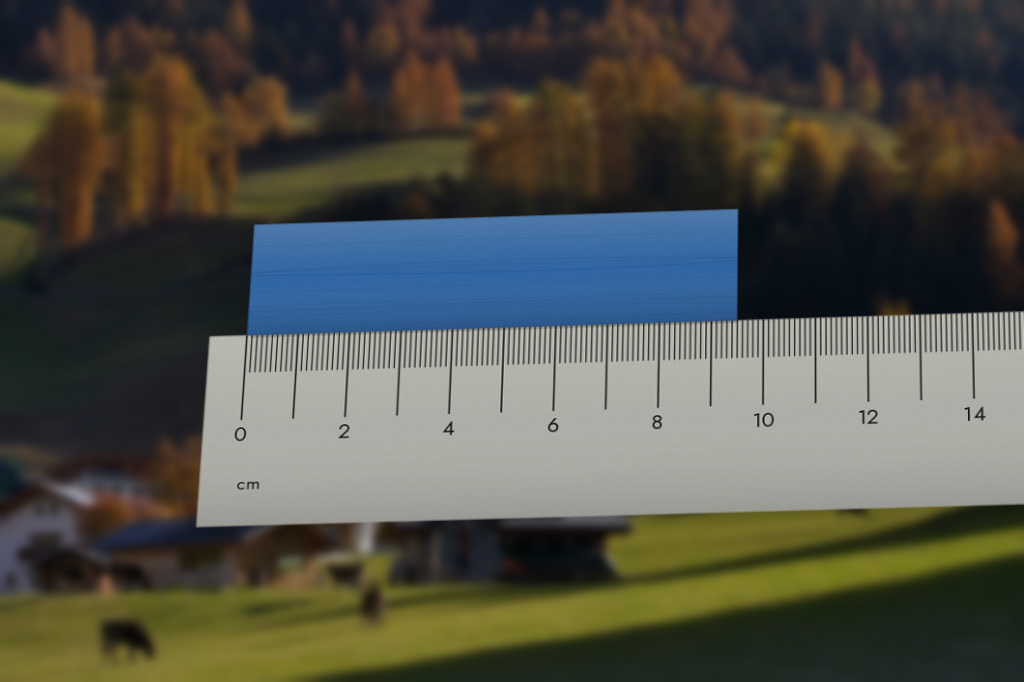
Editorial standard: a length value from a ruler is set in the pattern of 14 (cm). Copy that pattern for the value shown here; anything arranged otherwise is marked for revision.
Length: 9.5 (cm)
